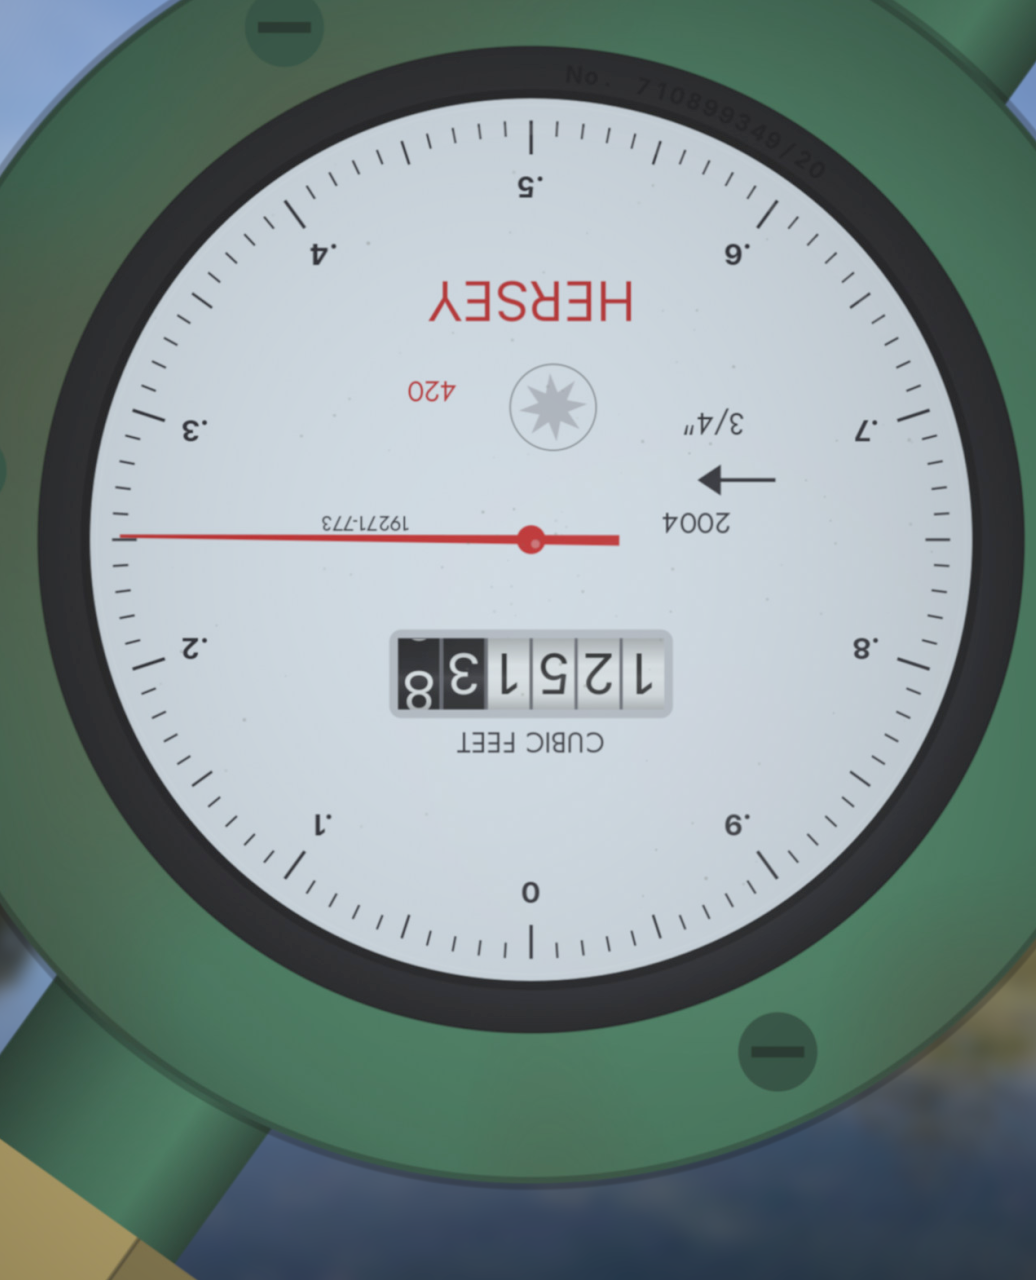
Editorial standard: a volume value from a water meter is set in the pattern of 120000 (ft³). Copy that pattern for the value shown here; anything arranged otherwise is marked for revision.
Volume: 125138.25 (ft³)
